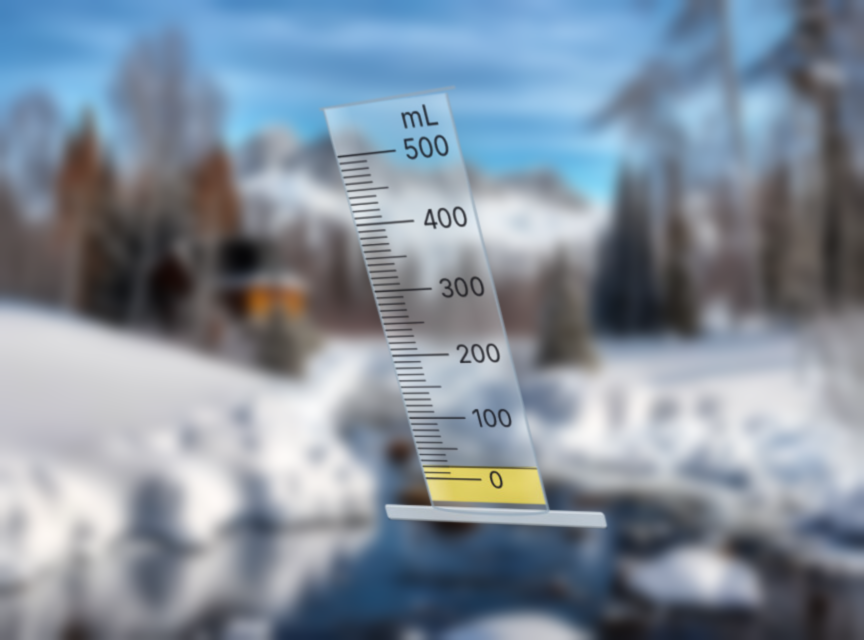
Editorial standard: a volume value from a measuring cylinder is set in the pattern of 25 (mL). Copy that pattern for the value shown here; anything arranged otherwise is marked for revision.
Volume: 20 (mL)
